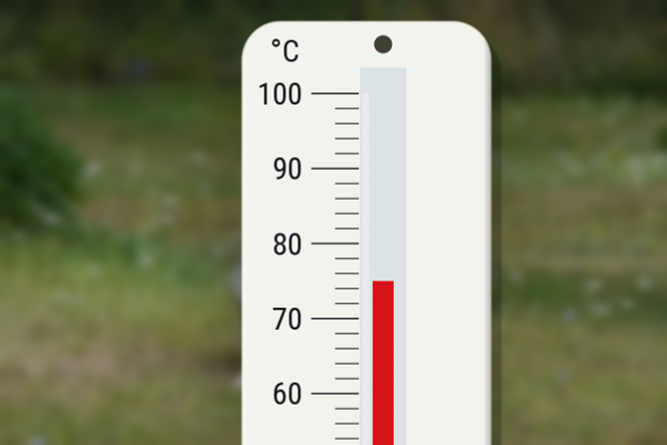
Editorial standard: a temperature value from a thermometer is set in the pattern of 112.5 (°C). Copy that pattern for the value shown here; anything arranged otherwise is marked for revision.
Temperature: 75 (°C)
